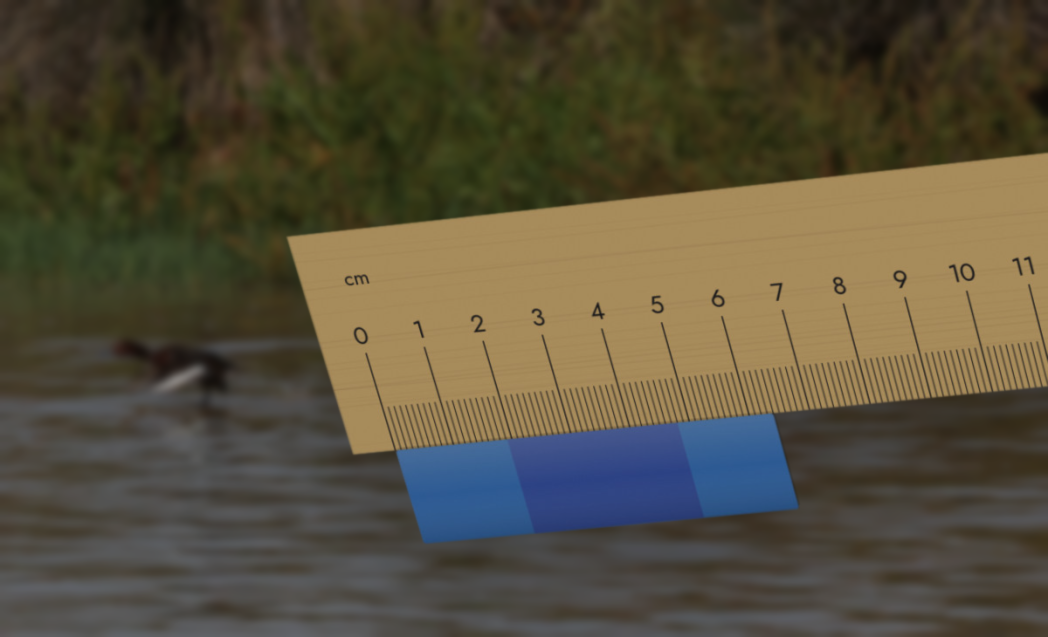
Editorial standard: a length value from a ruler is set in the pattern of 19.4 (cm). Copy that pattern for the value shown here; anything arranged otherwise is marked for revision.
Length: 6.4 (cm)
